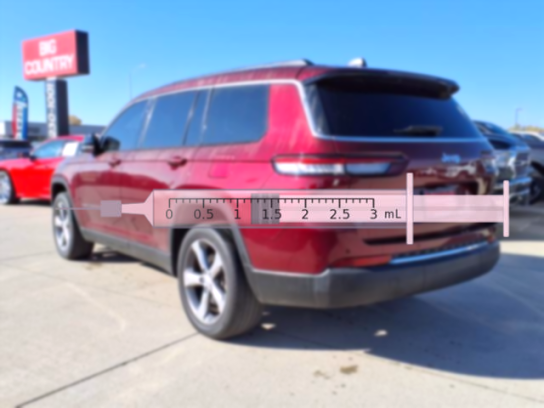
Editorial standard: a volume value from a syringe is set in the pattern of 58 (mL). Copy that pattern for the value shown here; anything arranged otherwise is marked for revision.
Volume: 1.2 (mL)
